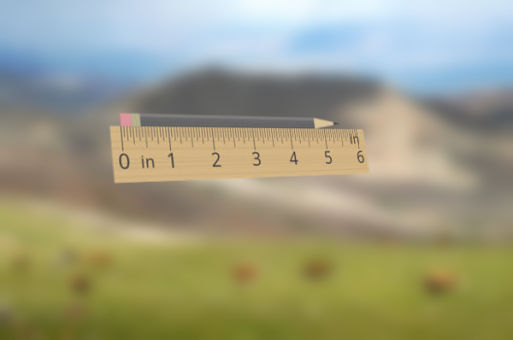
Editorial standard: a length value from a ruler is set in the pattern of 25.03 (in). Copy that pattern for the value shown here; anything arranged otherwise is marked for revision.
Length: 5.5 (in)
